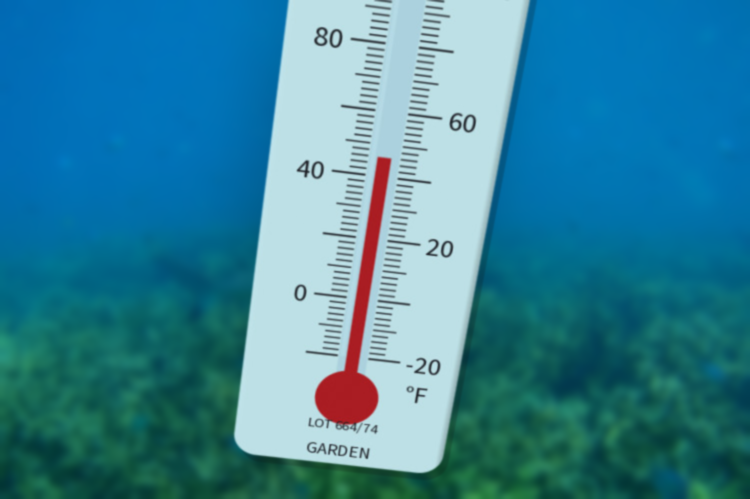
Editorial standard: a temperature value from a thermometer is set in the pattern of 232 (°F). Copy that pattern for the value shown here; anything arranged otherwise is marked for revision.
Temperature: 46 (°F)
